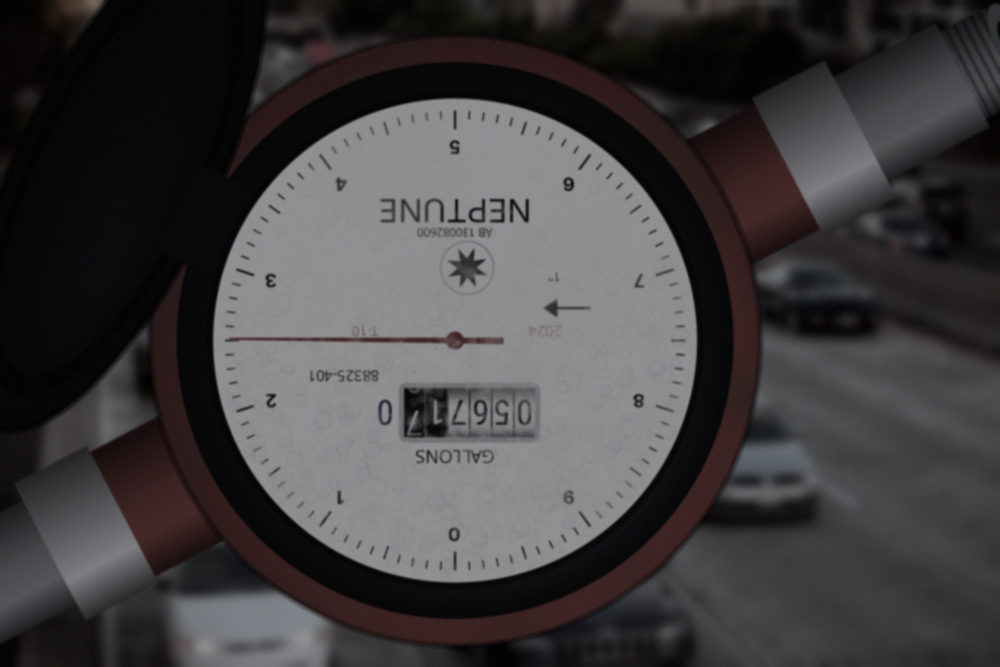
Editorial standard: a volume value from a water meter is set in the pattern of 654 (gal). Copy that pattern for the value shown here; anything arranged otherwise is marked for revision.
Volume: 567172.5 (gal)
